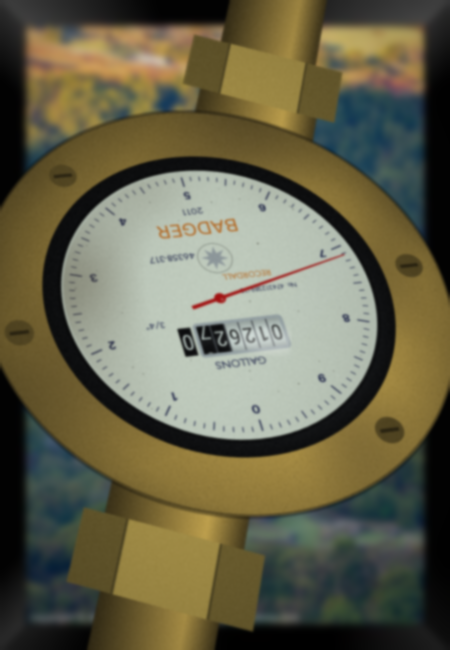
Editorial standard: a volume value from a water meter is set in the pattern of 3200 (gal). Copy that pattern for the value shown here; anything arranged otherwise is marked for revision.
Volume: 126267.1 (gal)
